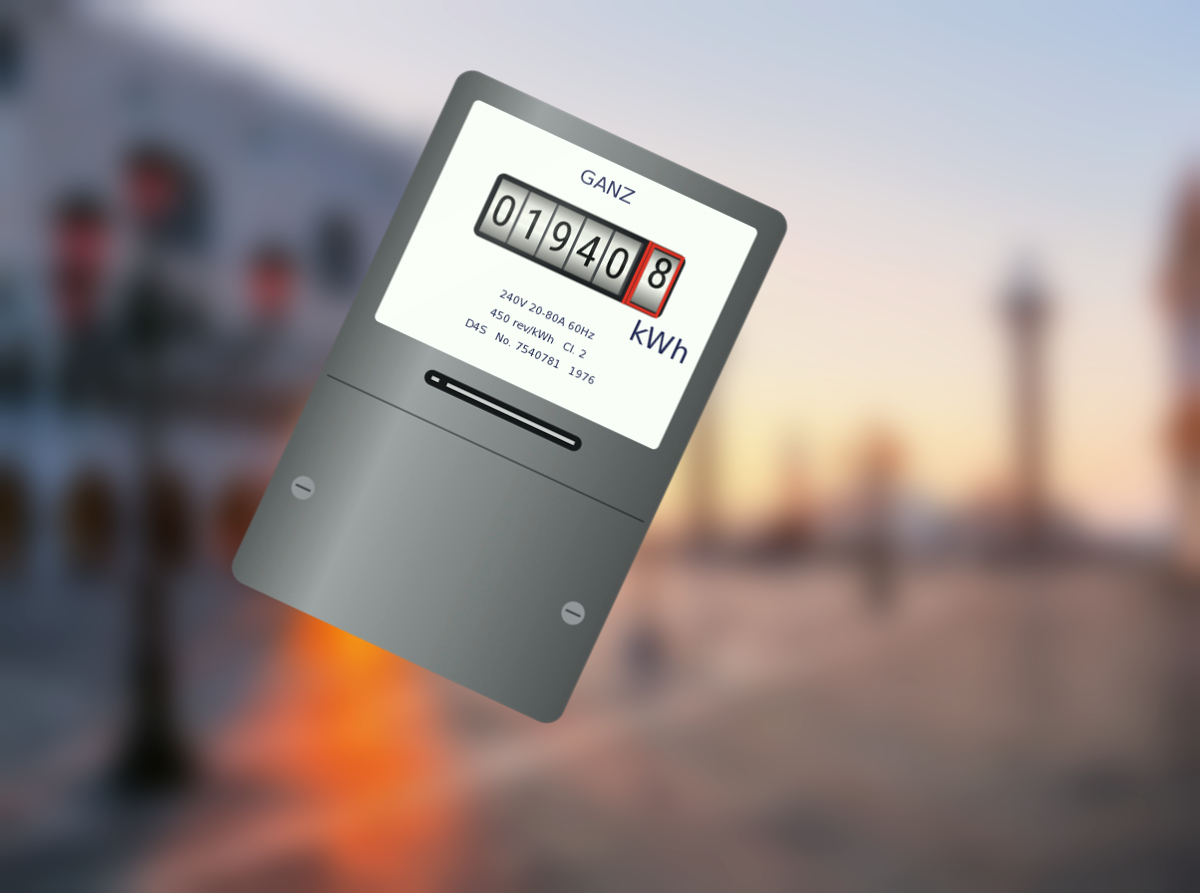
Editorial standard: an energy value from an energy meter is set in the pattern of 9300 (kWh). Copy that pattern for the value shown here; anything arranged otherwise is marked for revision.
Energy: 1940.8 (kWh)
